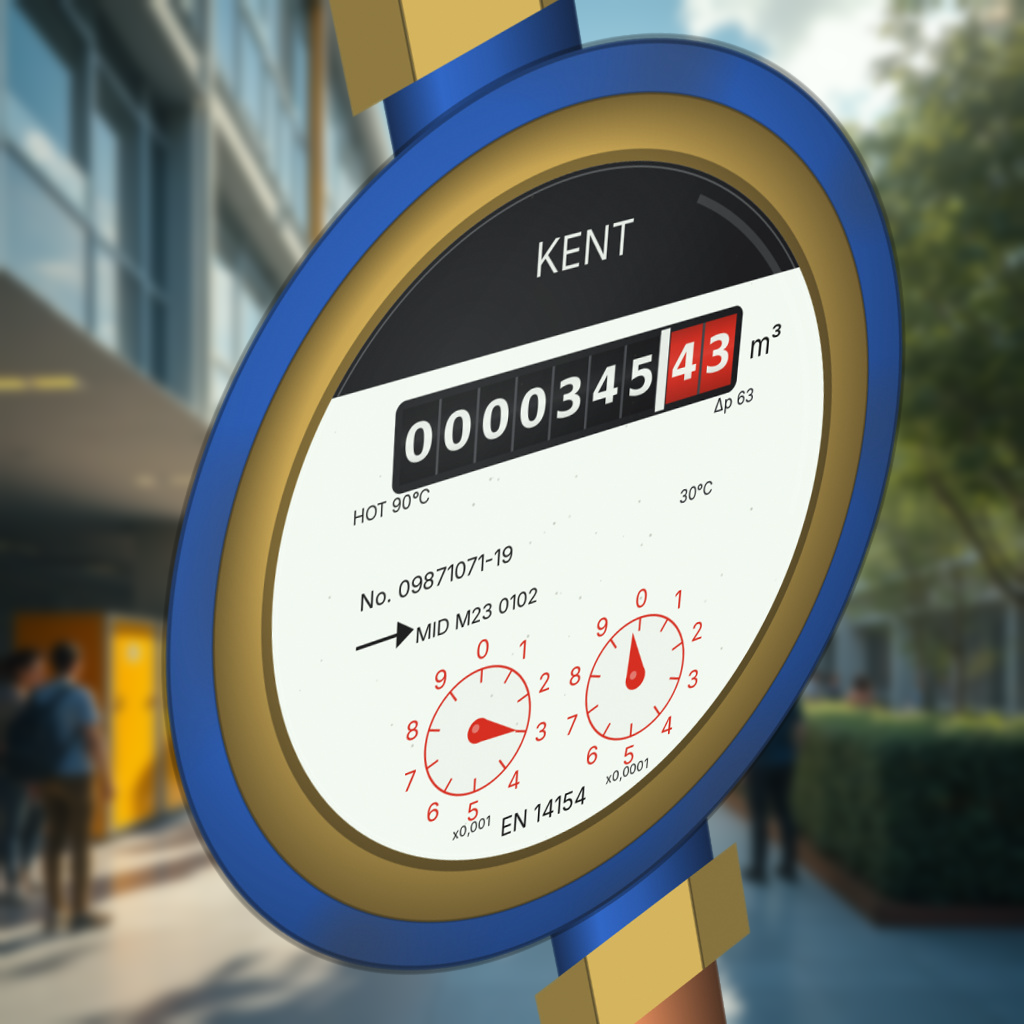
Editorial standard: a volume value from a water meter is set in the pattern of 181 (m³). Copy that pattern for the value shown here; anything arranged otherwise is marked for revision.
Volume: 345.4329 (m³)
